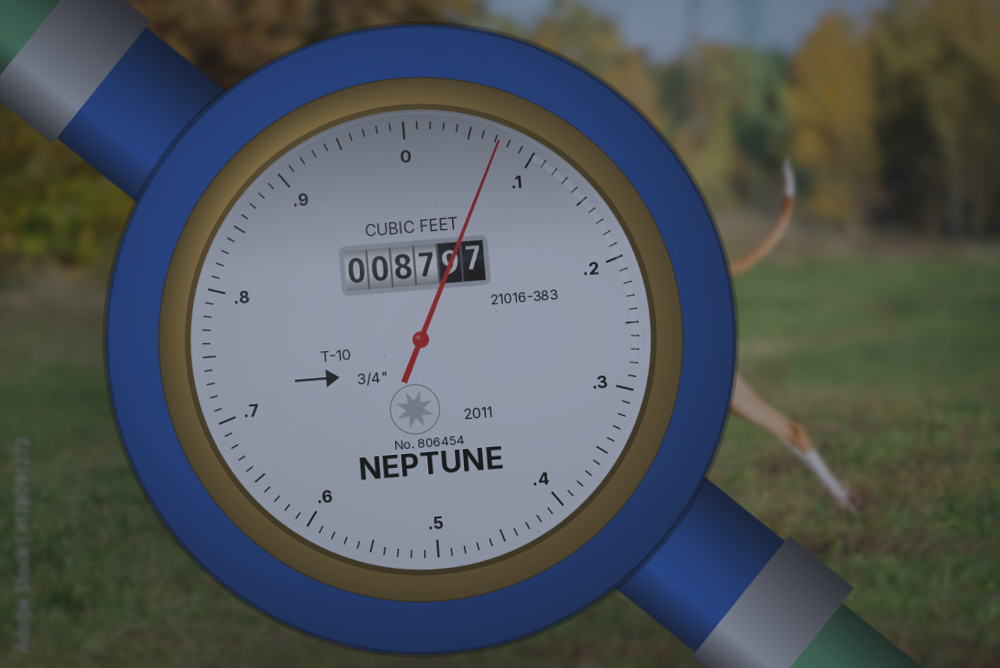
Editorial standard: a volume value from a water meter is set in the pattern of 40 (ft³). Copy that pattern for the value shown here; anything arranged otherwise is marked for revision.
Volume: 8797.07 (ft³)
